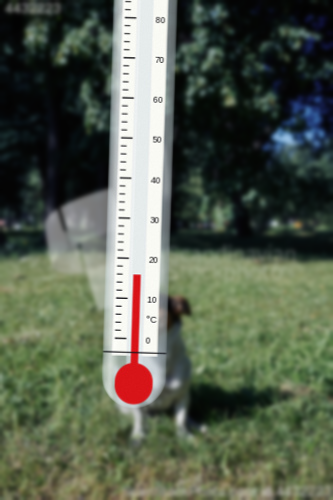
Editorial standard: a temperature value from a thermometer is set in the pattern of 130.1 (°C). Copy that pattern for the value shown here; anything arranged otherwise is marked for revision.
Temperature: 16 (°C)
